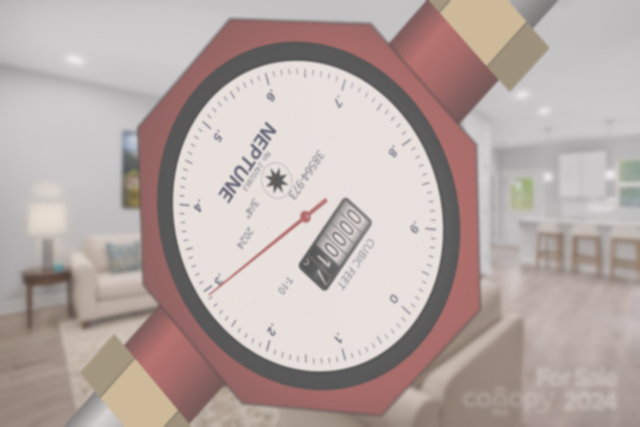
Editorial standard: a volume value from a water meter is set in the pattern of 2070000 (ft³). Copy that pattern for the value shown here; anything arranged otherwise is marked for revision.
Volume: 17.29 (ft³)
